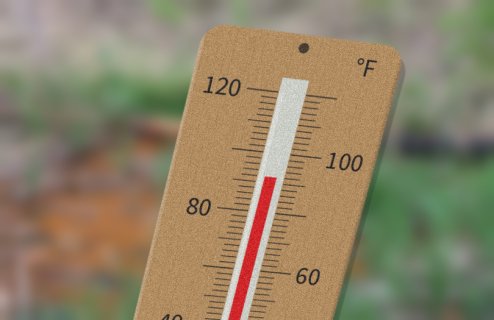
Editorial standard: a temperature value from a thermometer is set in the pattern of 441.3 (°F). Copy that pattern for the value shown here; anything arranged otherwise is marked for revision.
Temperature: 92 (°F)
